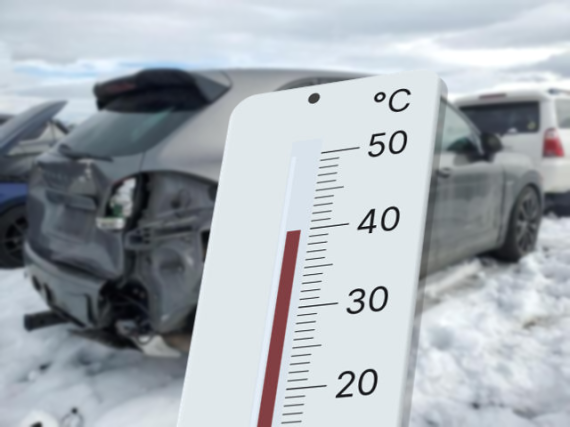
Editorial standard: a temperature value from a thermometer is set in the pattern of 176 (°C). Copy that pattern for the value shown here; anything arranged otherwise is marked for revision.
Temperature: 40 (°C)
